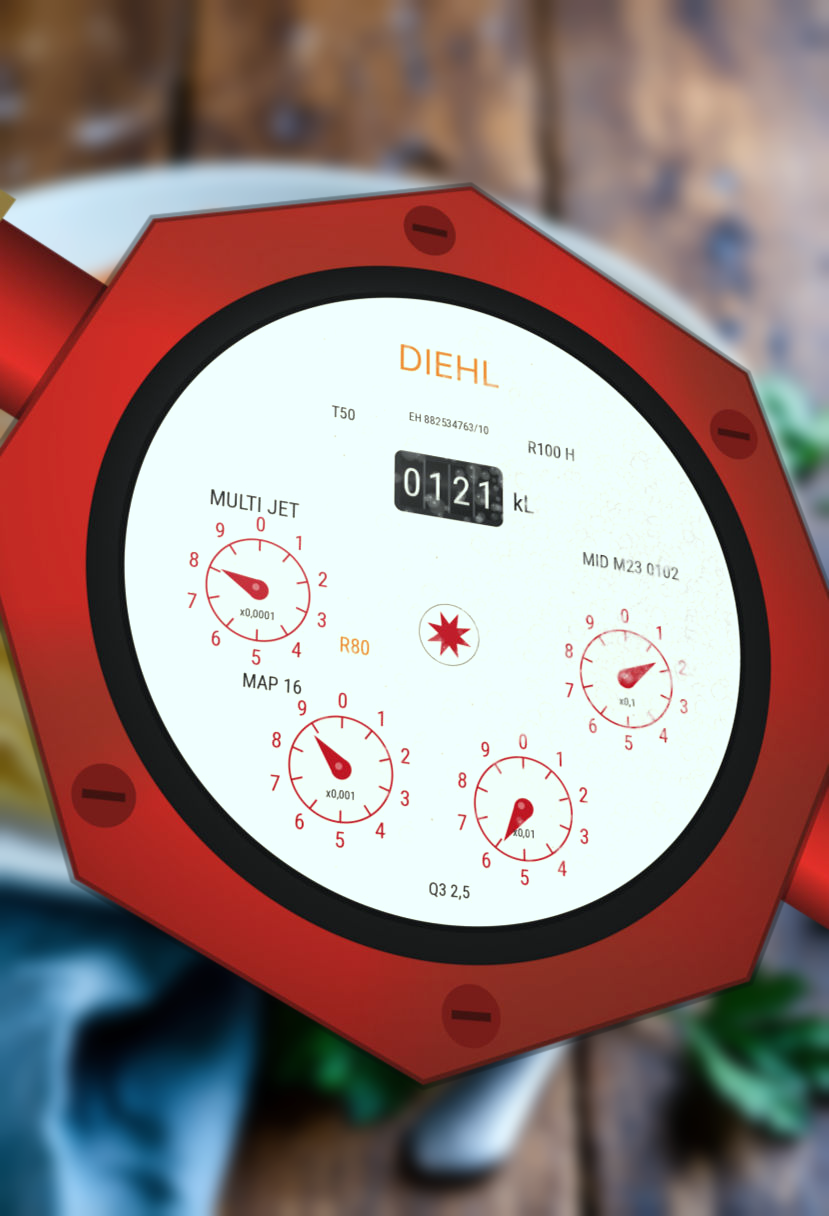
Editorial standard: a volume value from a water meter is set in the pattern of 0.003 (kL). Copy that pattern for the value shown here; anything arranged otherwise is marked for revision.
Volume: 121.1588 (kL)
